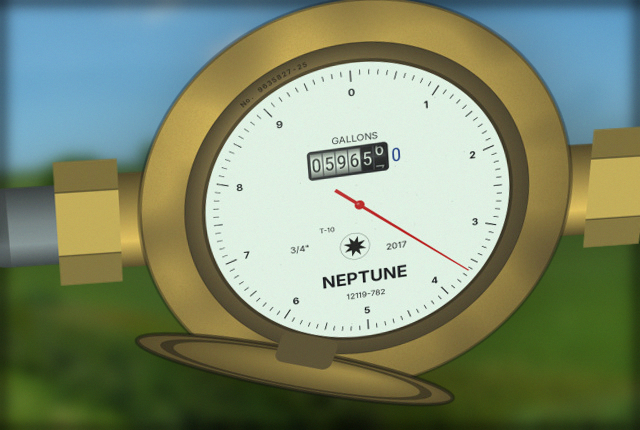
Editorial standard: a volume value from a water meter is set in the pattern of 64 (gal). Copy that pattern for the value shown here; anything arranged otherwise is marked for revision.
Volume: 596563.6 (gal)
